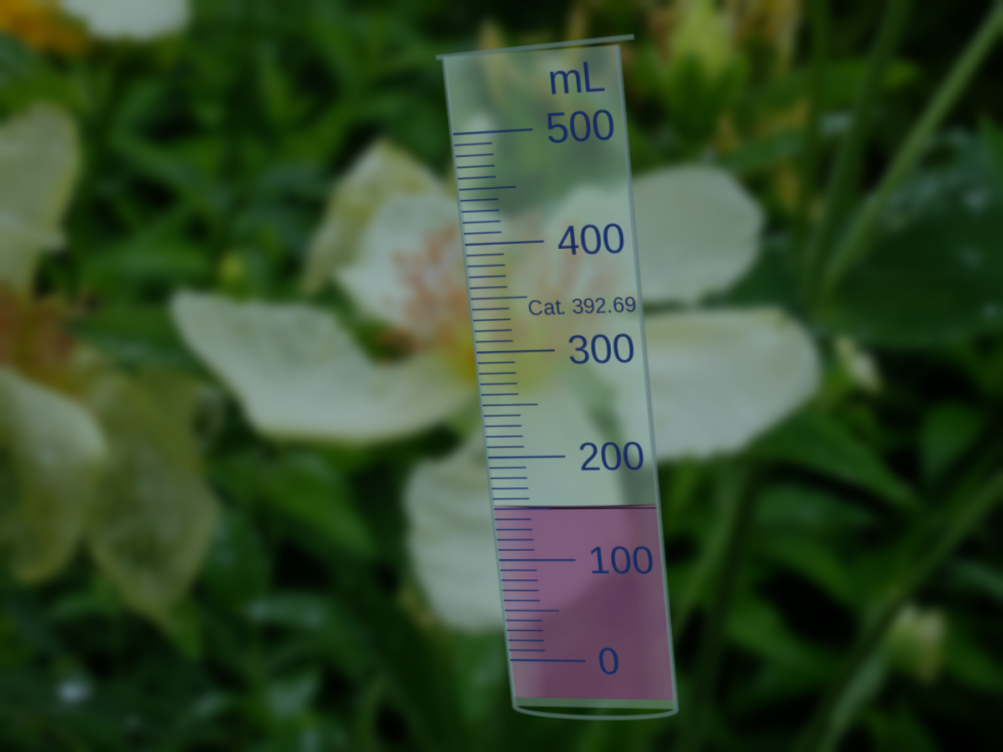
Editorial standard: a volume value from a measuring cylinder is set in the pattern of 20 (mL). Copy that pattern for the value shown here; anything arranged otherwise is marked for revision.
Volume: 150 (mL)
